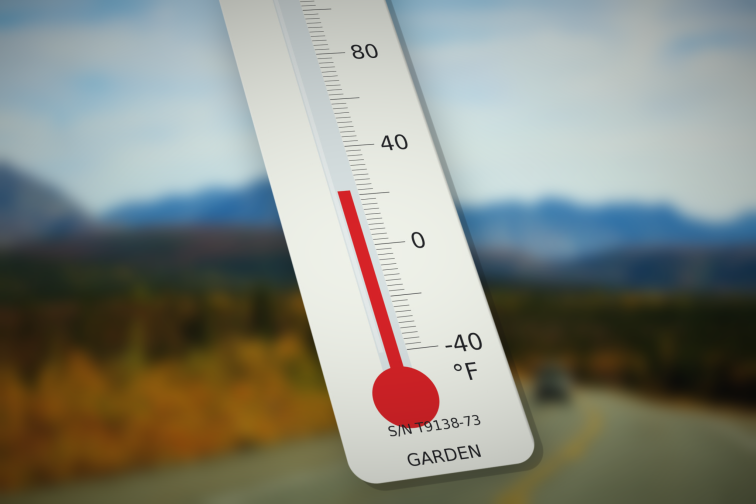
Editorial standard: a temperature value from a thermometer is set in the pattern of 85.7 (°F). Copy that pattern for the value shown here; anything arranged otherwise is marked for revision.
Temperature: 22 (°F)
